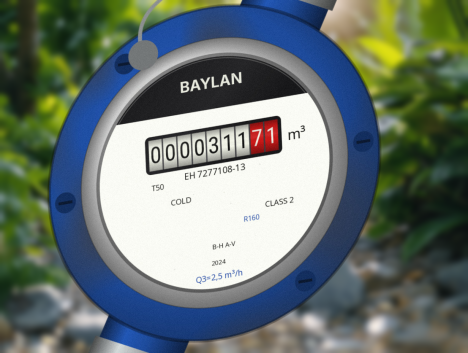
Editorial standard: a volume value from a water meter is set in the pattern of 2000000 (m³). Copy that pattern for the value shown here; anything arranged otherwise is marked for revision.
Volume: 311.71 (m³)
